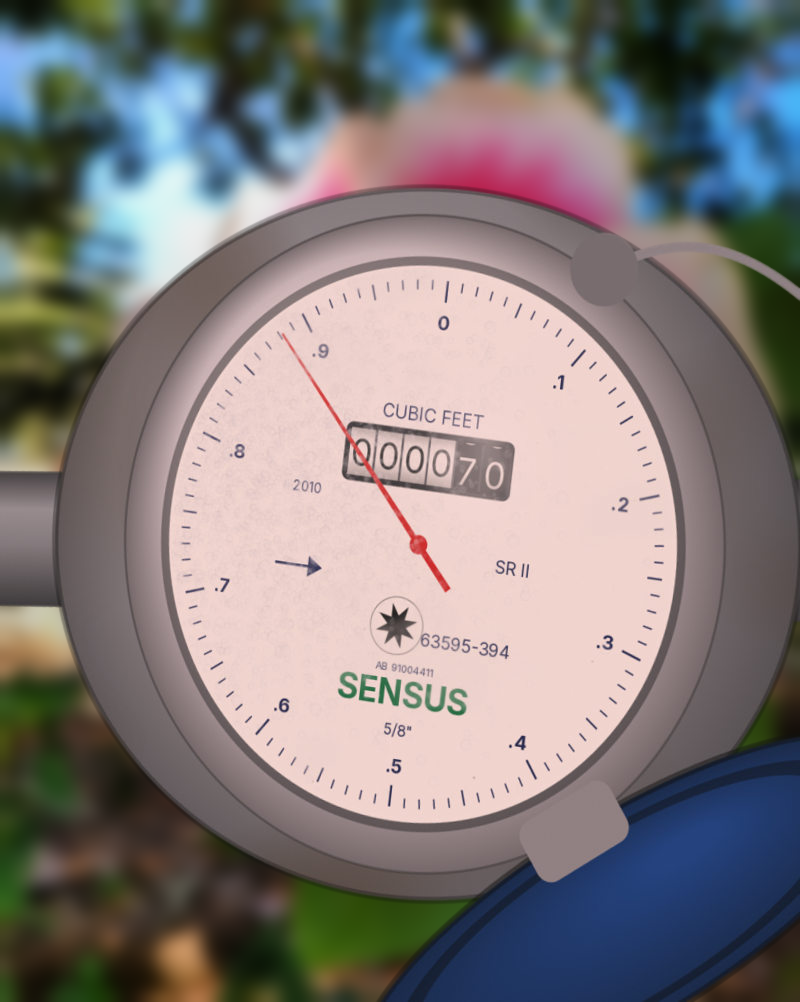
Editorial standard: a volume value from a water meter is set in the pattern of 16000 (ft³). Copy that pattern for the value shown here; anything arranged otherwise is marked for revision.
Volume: 69.88 (ft³)
